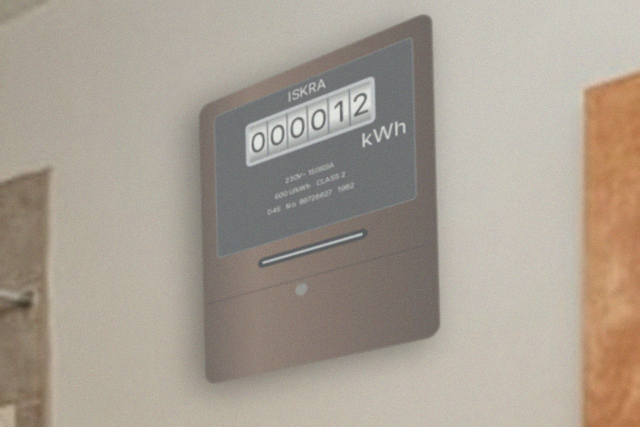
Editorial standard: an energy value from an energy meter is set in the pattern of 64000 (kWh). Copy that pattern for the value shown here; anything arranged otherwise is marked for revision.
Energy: 12 (kWh)
